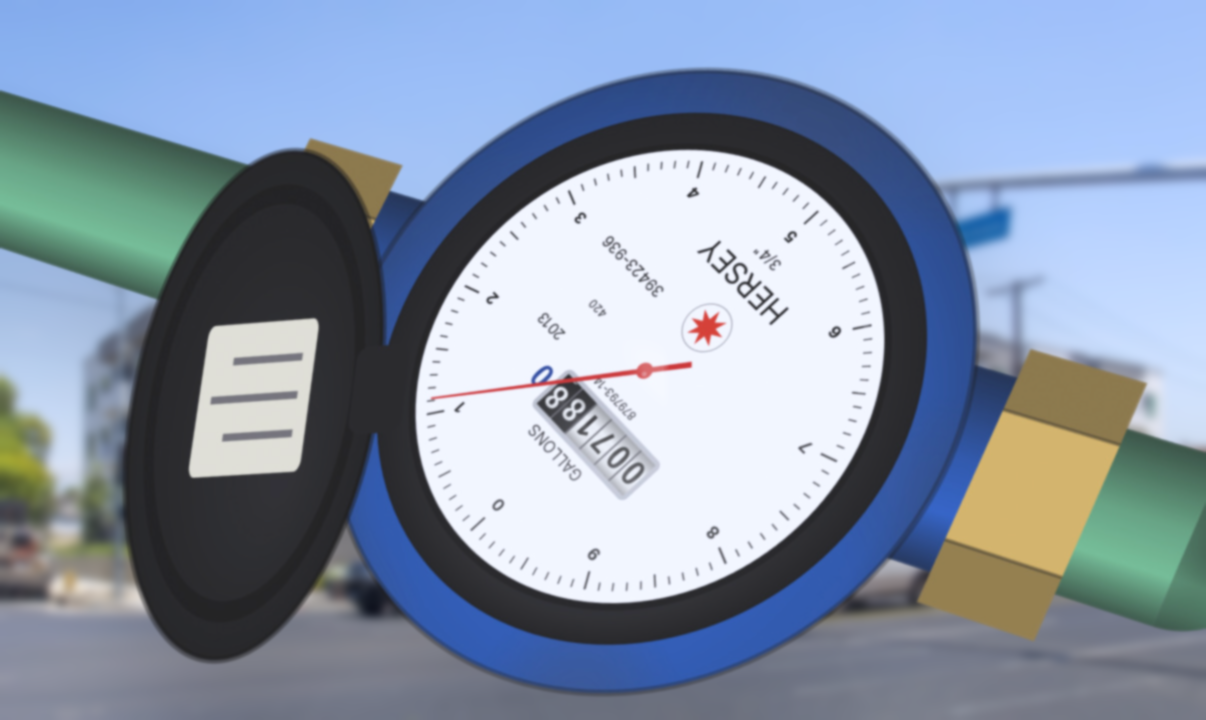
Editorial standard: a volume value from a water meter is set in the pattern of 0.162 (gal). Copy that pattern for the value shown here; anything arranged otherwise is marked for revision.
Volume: 71881.1 (gal)
